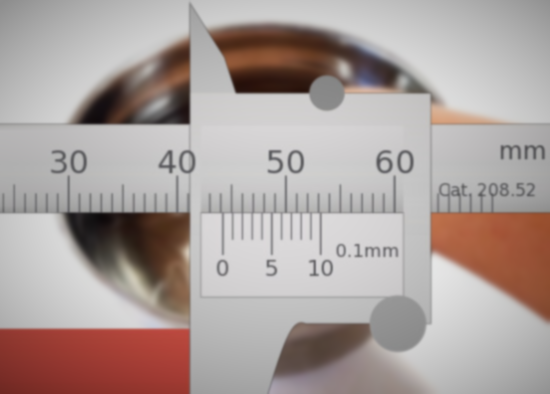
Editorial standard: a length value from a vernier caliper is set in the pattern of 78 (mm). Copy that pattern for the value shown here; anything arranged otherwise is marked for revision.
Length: 44.2 (mm)
